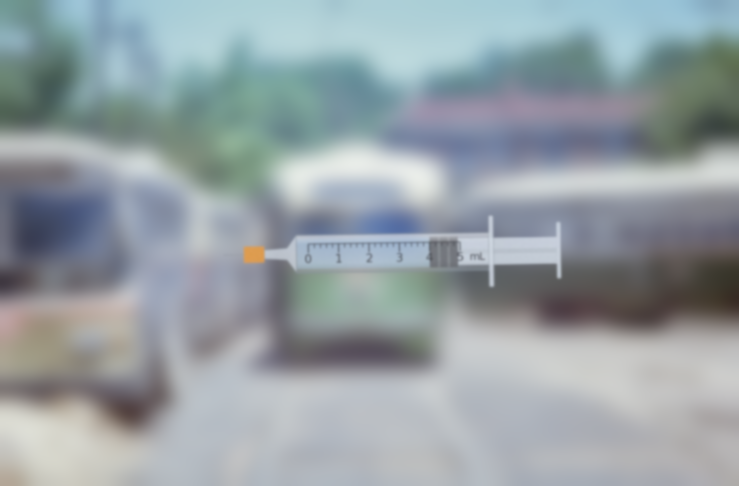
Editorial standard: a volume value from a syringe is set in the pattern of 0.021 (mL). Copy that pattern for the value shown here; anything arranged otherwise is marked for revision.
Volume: 4 (mL)
